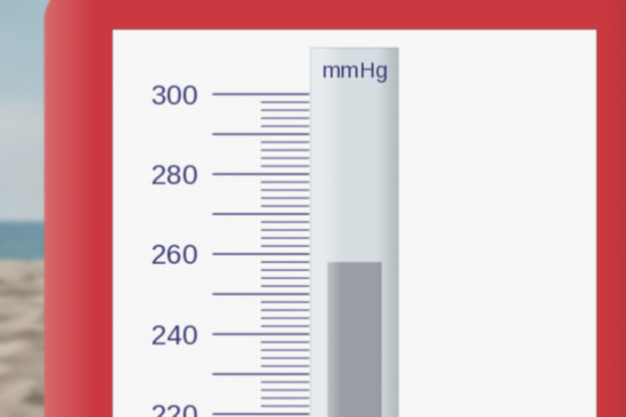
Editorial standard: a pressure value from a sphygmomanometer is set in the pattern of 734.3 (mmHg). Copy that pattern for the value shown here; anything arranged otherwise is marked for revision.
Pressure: 258 (mmHg)
